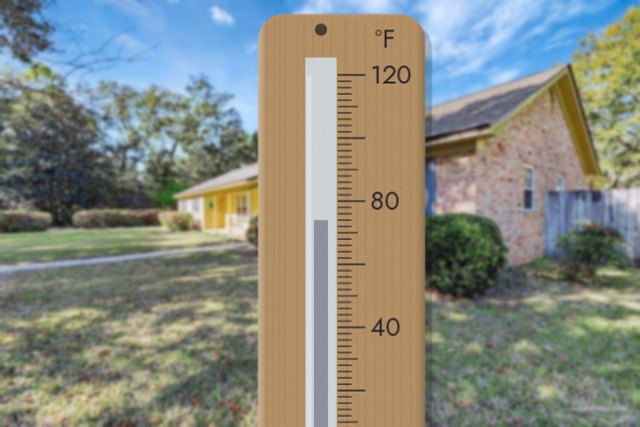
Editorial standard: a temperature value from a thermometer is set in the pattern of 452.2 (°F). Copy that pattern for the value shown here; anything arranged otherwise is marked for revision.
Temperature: 74 (°F)
